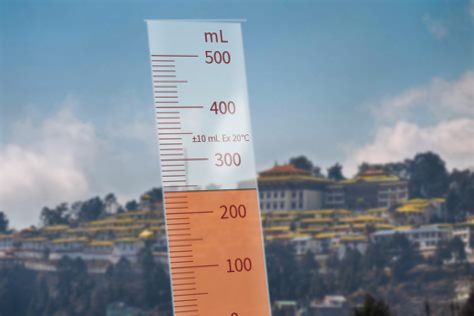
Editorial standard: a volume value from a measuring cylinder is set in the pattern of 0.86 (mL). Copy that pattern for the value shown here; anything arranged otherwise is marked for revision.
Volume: 240 (mL)
